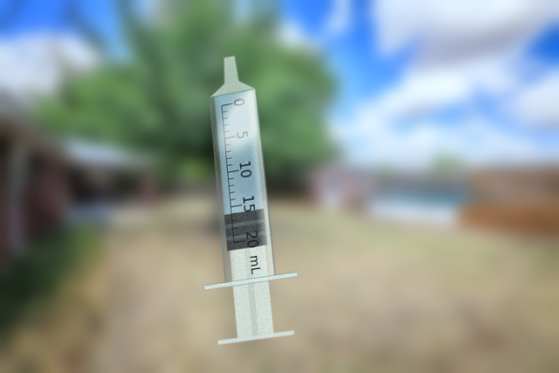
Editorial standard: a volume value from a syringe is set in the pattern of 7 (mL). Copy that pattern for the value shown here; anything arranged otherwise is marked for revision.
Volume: 16 (mL)
